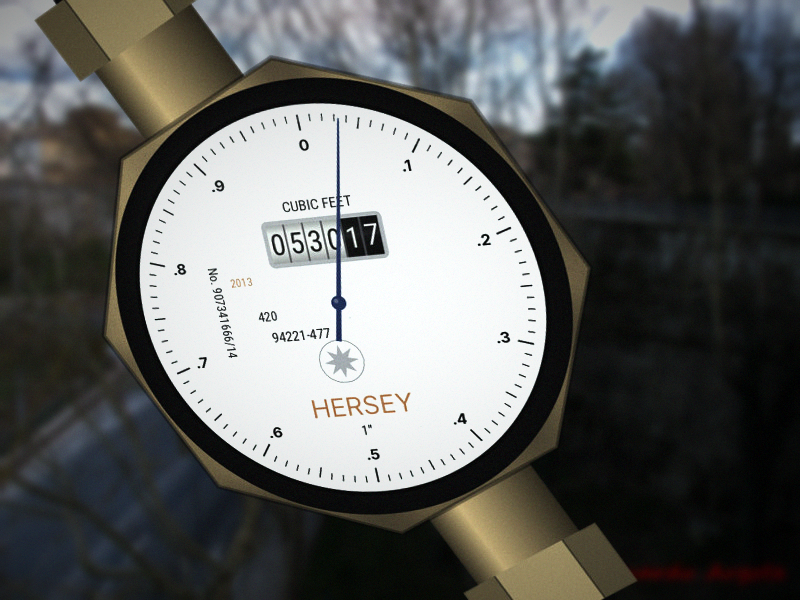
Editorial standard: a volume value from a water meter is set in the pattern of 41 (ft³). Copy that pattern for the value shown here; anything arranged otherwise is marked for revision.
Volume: 53017.03 (ft³)
